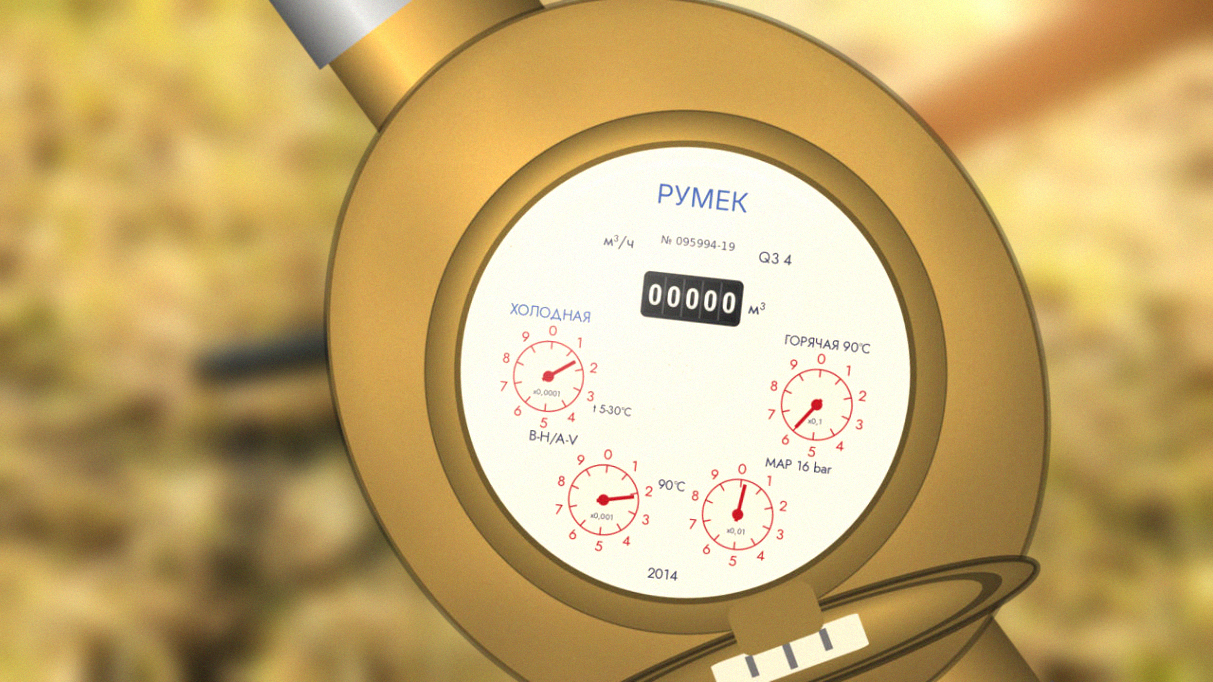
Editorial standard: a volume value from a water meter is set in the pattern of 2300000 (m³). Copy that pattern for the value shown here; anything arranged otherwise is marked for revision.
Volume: 0.6021 (m³)
